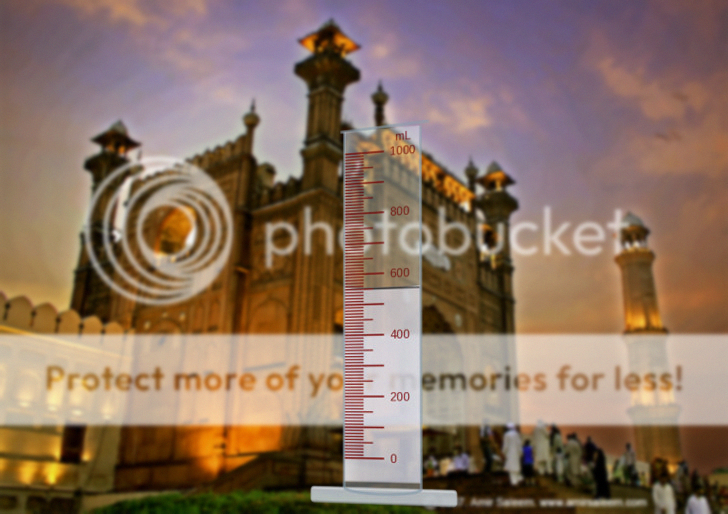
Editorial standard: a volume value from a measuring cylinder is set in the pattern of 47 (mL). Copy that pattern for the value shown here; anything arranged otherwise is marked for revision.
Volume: 550 (mL)
